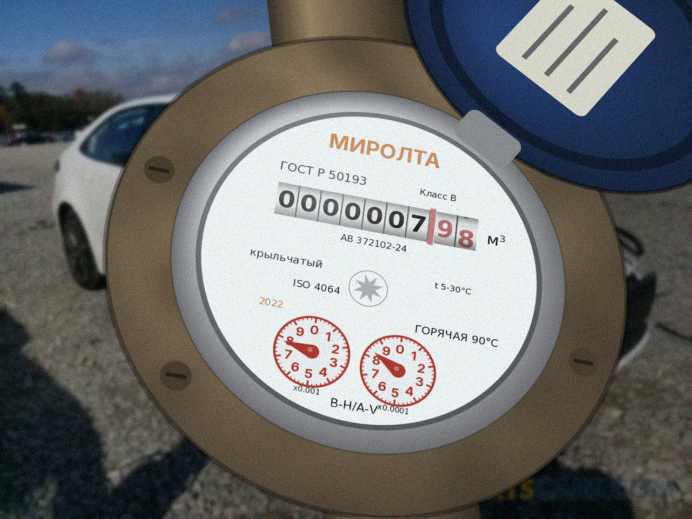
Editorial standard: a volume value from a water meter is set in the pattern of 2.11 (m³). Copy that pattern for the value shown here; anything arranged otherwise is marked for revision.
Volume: 7.9778 (m³)
